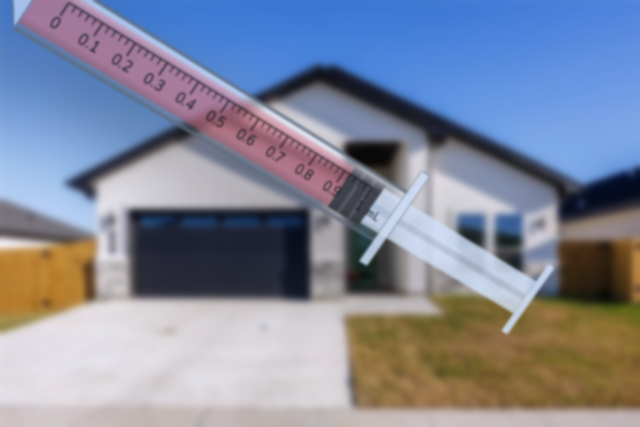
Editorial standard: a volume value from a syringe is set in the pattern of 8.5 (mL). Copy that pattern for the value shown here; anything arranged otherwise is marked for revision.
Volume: 0.92 (mL)
